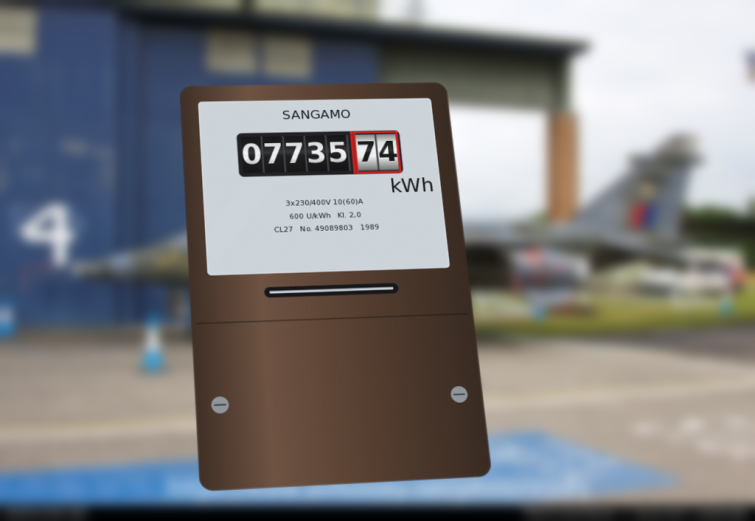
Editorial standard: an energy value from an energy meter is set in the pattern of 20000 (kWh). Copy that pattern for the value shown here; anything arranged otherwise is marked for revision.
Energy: 7735.74 (kWh)
